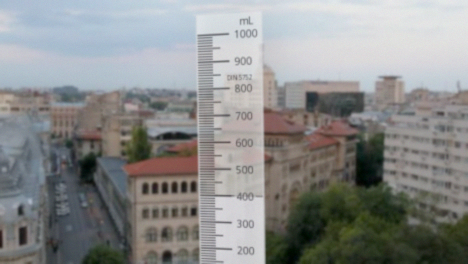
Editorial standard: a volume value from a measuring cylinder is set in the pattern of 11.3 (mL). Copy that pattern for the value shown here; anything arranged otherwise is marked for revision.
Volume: 400 (mL)
